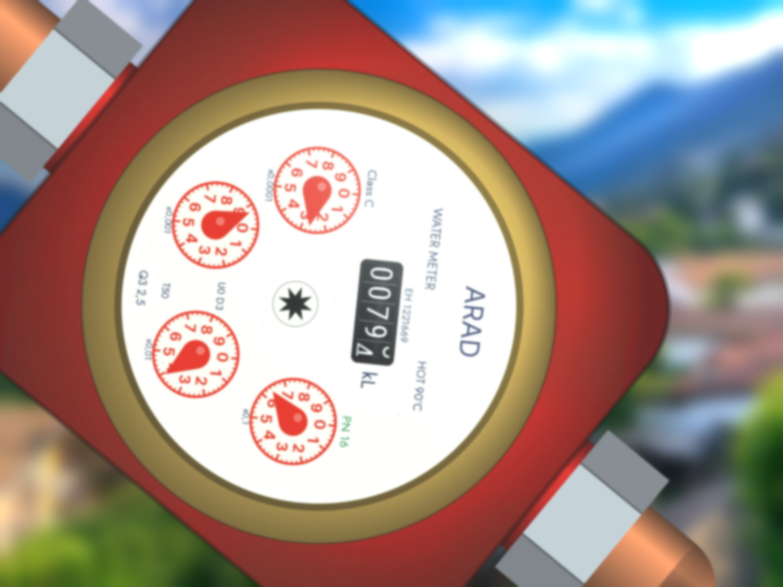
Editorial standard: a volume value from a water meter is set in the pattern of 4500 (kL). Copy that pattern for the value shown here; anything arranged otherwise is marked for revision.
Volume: 793.6392 (kL)
